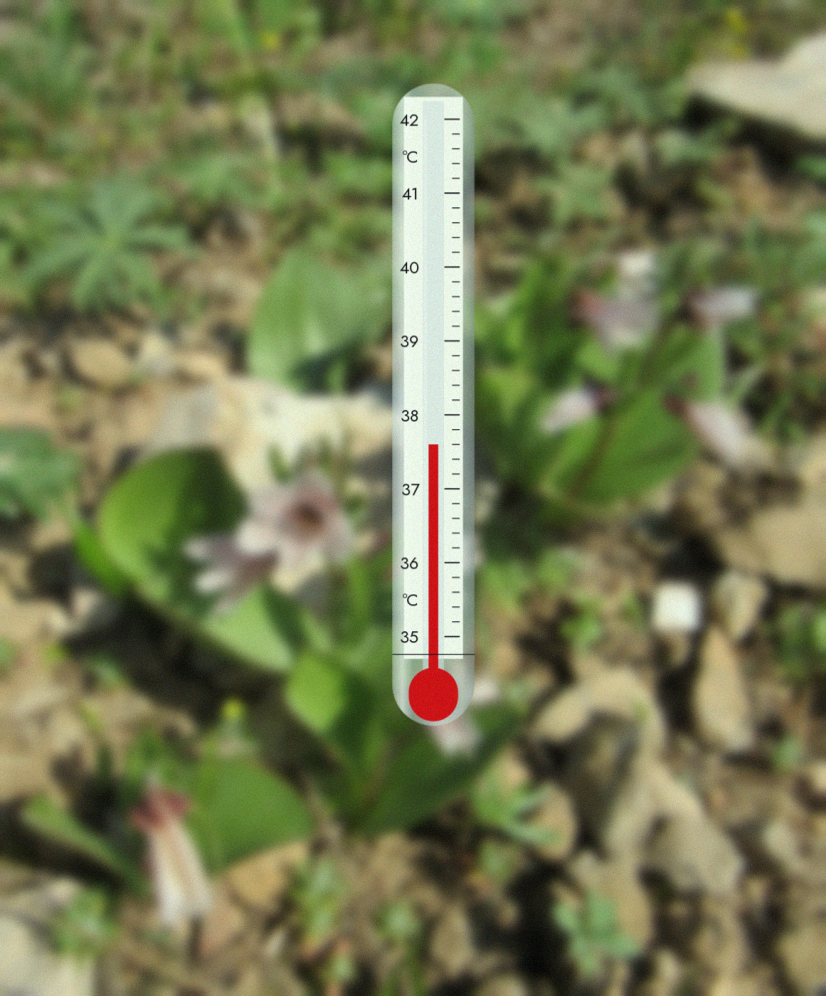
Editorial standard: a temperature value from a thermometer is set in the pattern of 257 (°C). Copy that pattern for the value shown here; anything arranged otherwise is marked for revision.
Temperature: 37.6 (°C)
